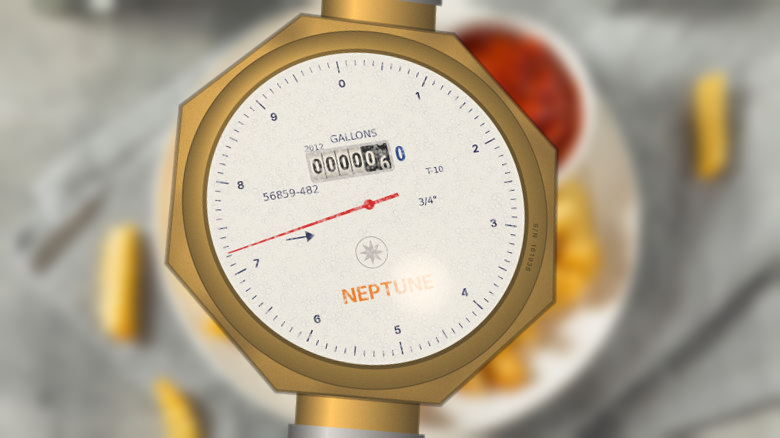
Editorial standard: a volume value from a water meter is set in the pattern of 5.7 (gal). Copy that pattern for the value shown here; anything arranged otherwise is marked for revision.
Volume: 57.2 (gal)
